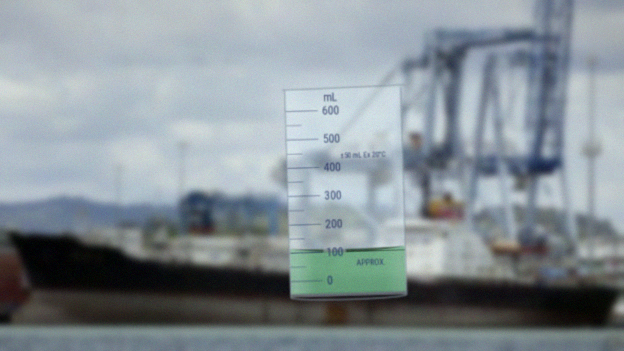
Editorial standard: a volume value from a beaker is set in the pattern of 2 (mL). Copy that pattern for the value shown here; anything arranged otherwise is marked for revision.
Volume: 100 (mL)
